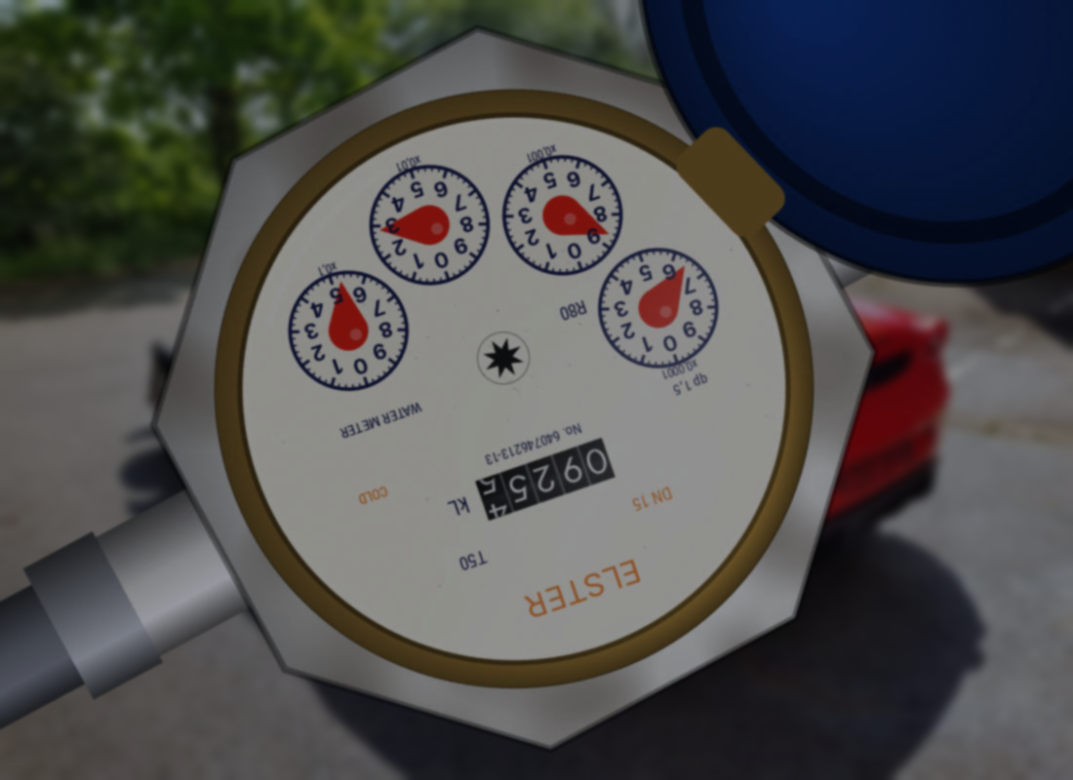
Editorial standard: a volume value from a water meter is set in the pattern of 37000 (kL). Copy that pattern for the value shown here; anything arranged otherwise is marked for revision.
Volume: 9254.5286 (kL)
